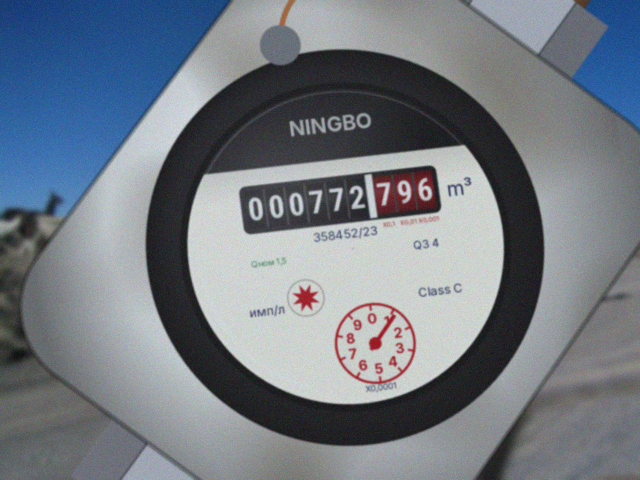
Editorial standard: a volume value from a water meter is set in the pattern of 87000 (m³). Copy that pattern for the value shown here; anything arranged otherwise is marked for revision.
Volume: 772.7961 (m³)
